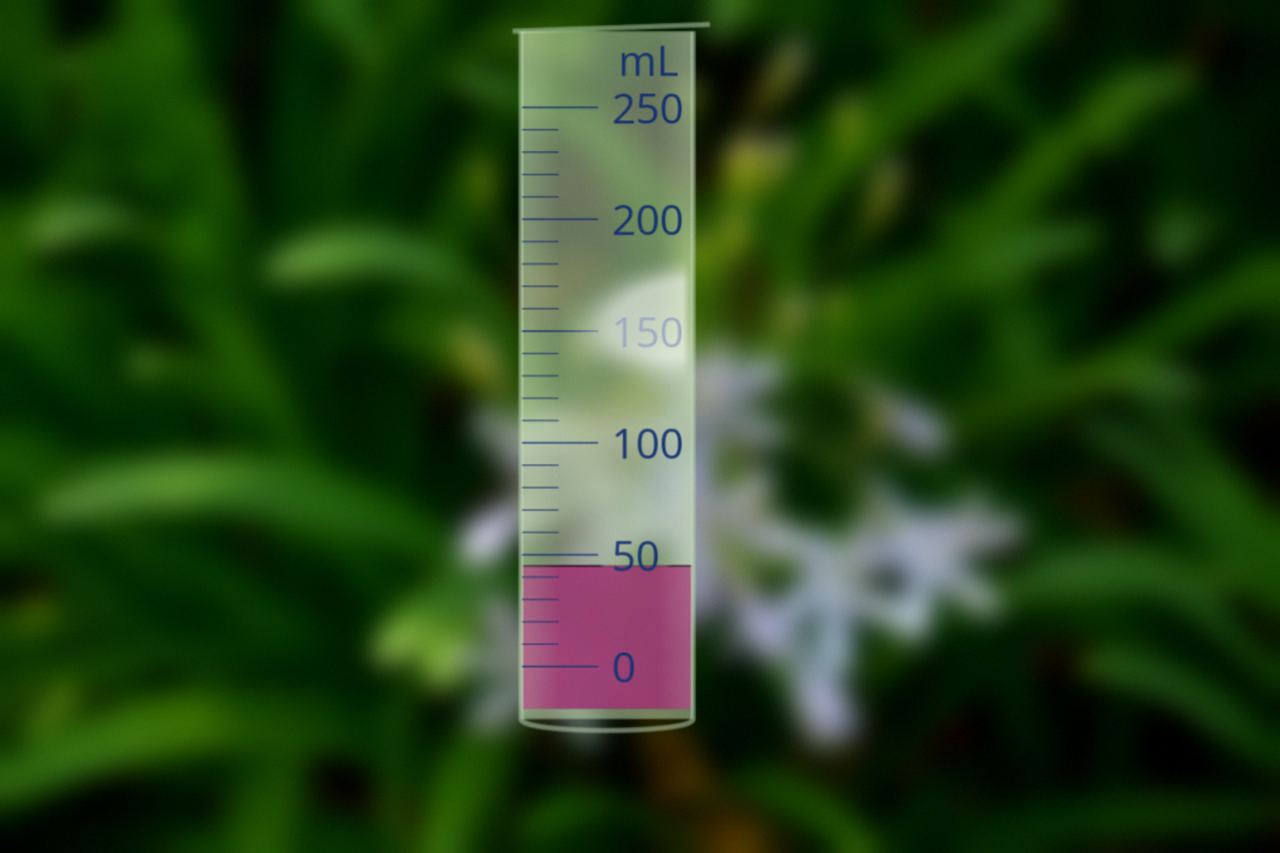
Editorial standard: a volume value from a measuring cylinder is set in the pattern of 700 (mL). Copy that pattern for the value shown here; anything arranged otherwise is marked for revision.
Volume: 45 (mL)
